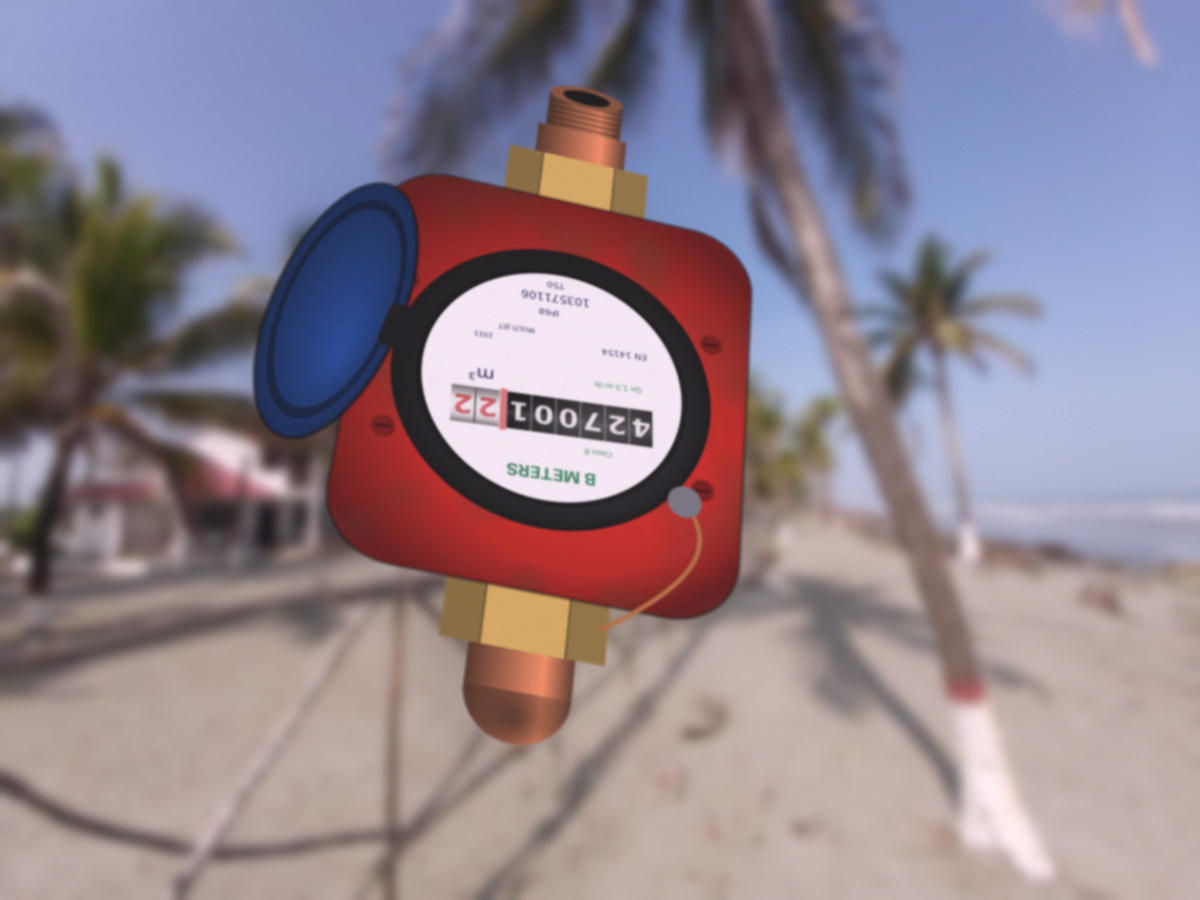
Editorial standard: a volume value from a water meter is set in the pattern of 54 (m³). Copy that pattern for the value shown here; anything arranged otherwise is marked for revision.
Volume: 427001.22 (m³)
